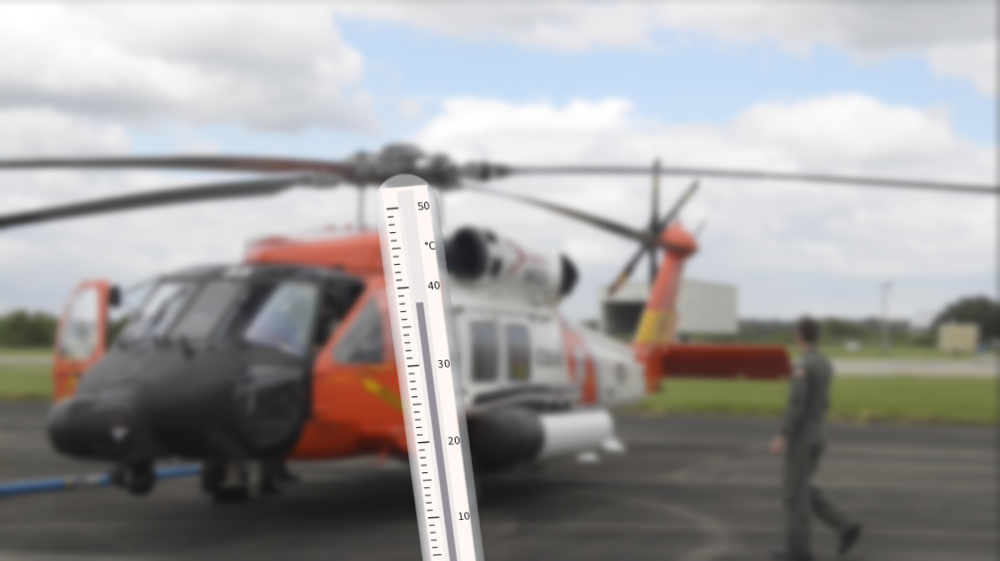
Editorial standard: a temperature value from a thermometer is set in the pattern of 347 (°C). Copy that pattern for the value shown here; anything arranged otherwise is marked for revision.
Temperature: 38 (°C)
